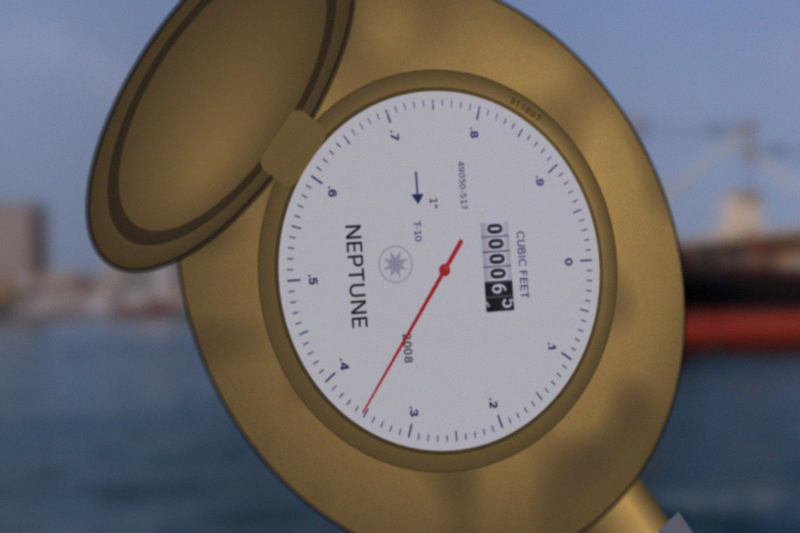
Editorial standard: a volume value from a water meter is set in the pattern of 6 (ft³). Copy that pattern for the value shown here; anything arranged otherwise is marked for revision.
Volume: 65.35 (ft³)
